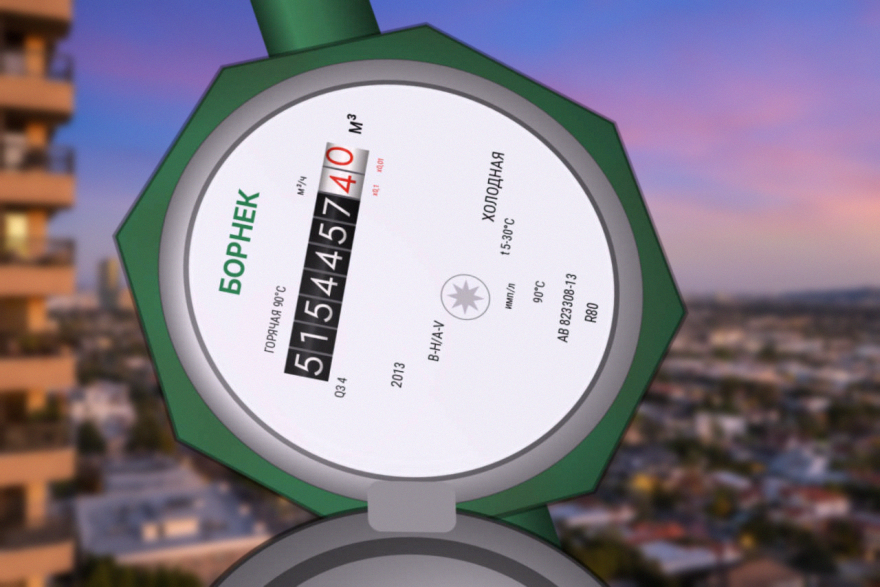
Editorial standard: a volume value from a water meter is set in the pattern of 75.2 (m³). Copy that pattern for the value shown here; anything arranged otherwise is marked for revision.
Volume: 5154457.40 (m³)
